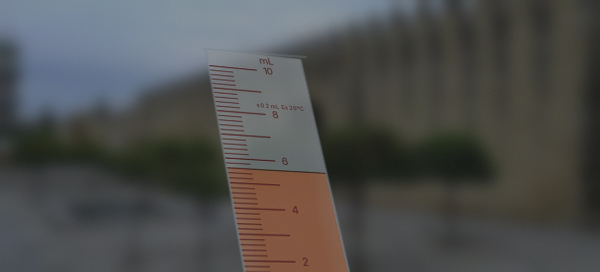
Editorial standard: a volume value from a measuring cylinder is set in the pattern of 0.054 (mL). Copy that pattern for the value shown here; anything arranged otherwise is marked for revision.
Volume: 5.6 (mL)
